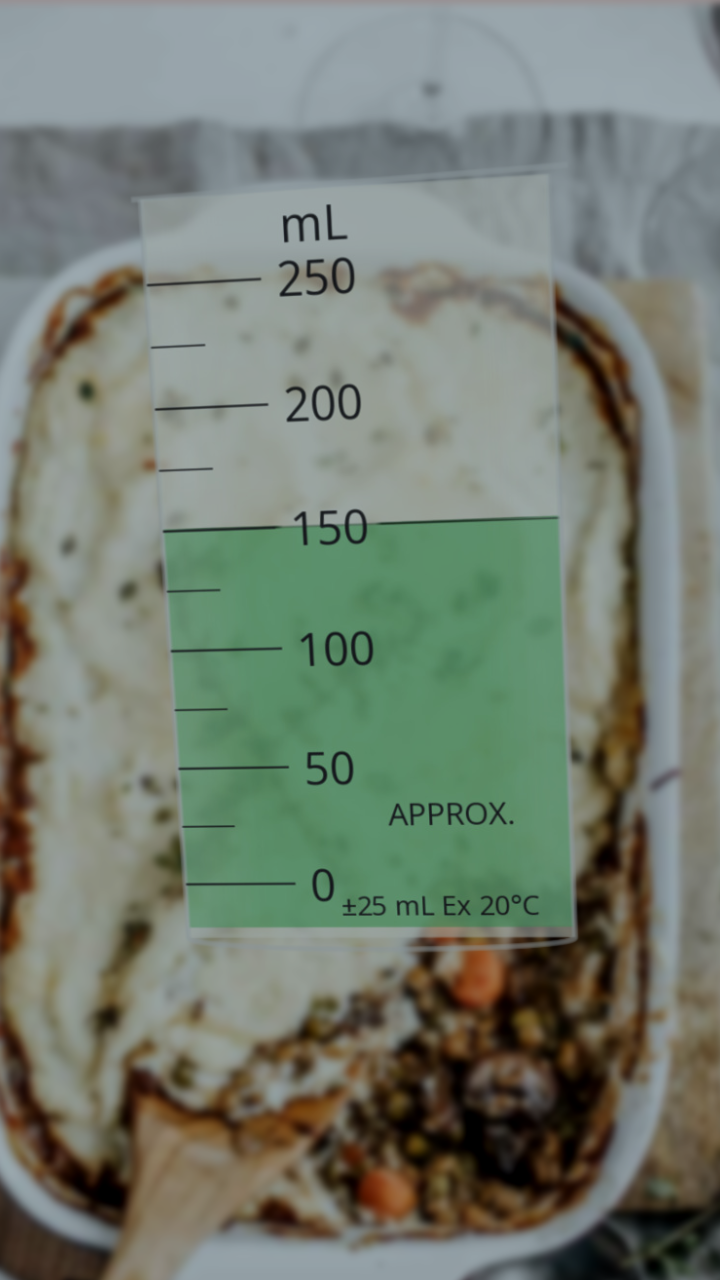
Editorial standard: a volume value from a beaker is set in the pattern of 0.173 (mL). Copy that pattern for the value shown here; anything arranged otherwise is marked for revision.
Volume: 150 (mL)
